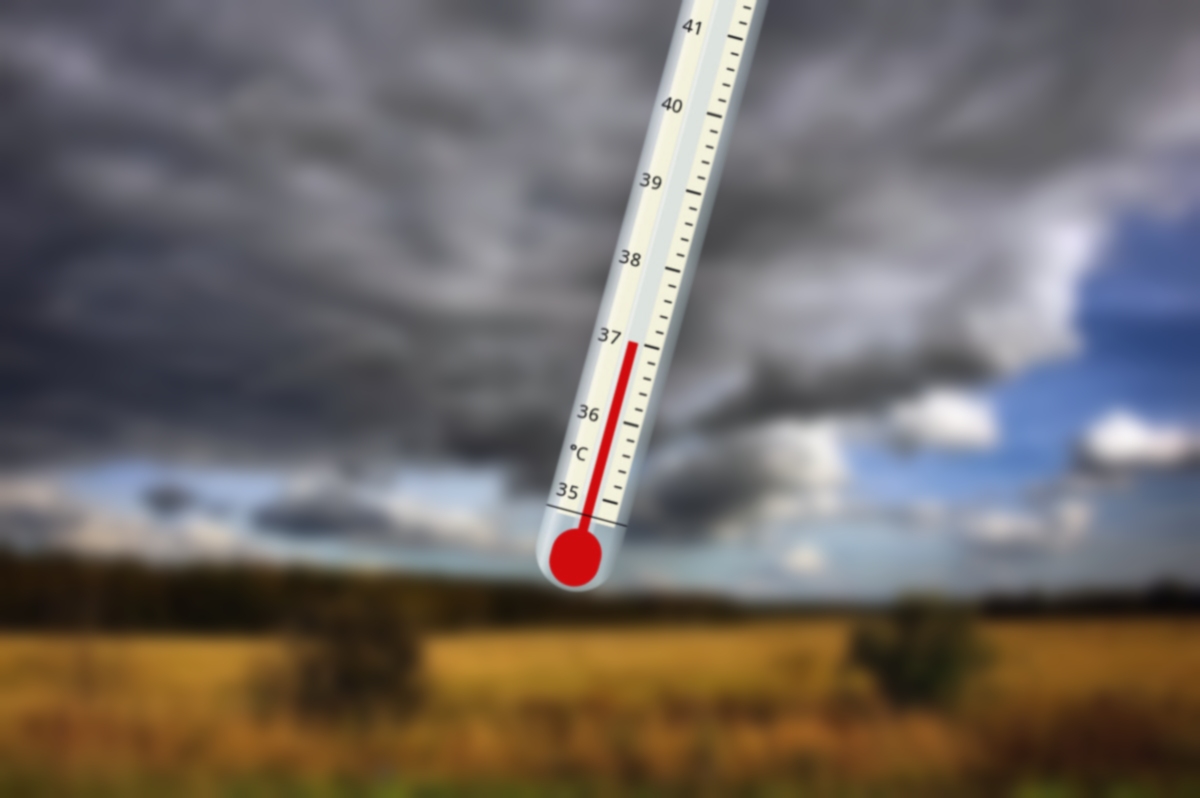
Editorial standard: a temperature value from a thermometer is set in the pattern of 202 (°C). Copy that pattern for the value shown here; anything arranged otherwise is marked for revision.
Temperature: 37 (°C)
